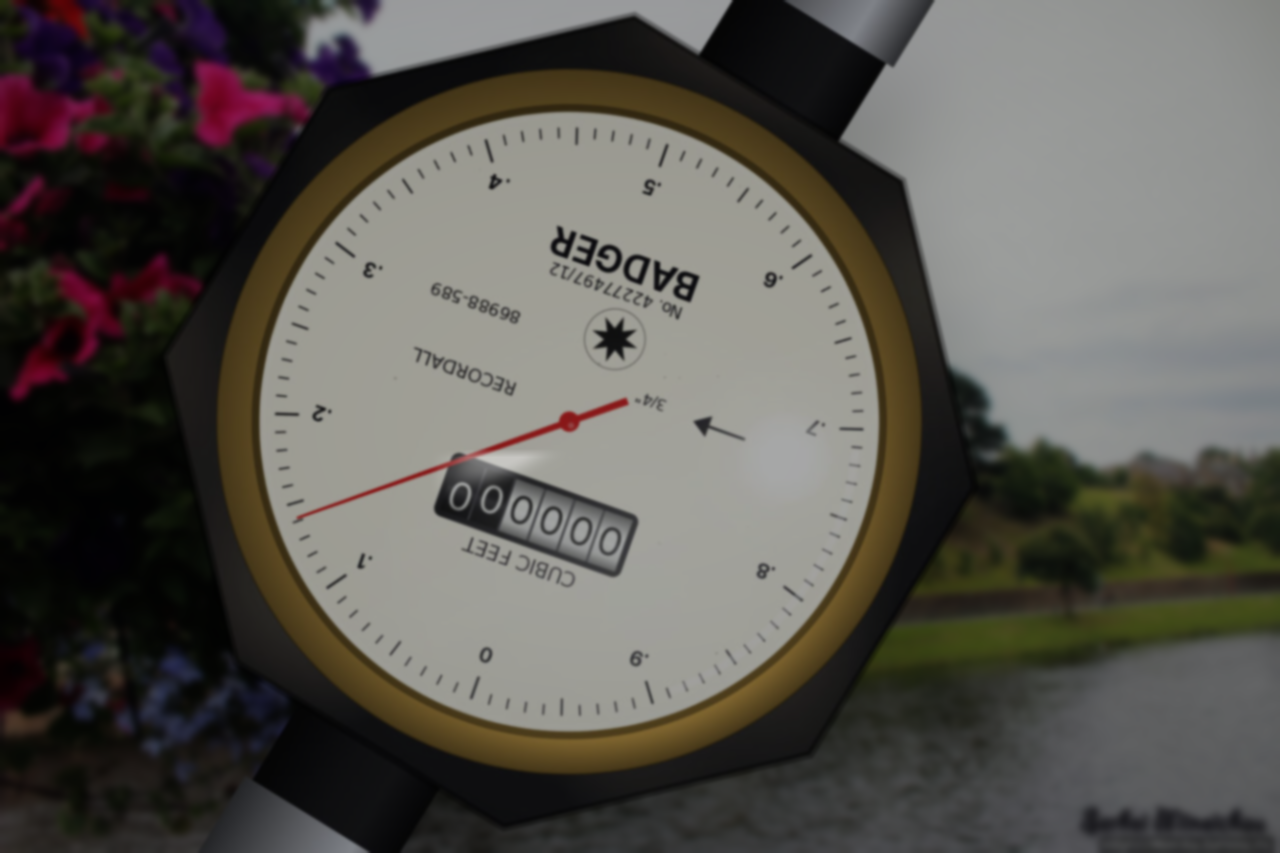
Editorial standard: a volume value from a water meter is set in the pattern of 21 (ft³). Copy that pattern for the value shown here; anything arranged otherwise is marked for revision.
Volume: 0.14 (ft³)
